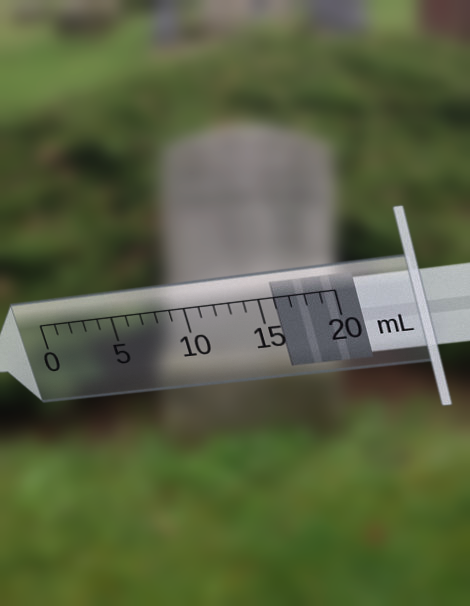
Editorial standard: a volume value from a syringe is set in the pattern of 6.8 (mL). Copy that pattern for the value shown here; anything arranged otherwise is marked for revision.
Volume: 16 (mL)
